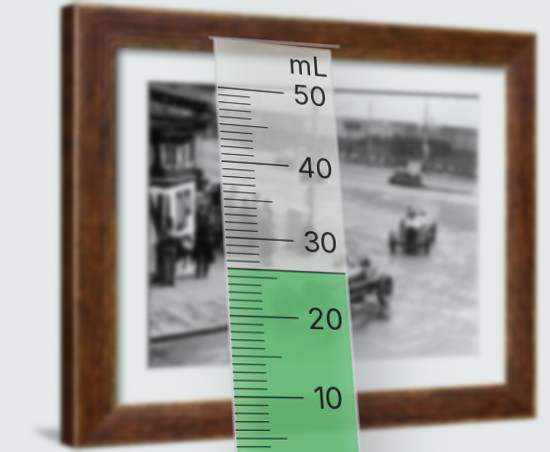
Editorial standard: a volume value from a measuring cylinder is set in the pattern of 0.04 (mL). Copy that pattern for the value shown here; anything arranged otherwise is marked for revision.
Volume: 26 (mL)
